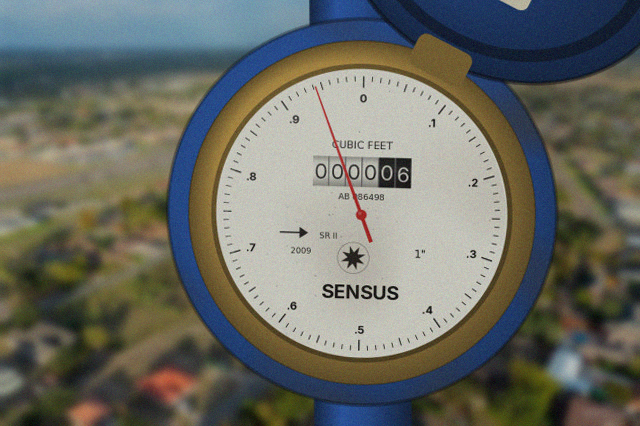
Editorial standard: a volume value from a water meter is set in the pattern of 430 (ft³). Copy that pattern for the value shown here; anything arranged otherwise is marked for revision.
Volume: 5.94 (ft³)
